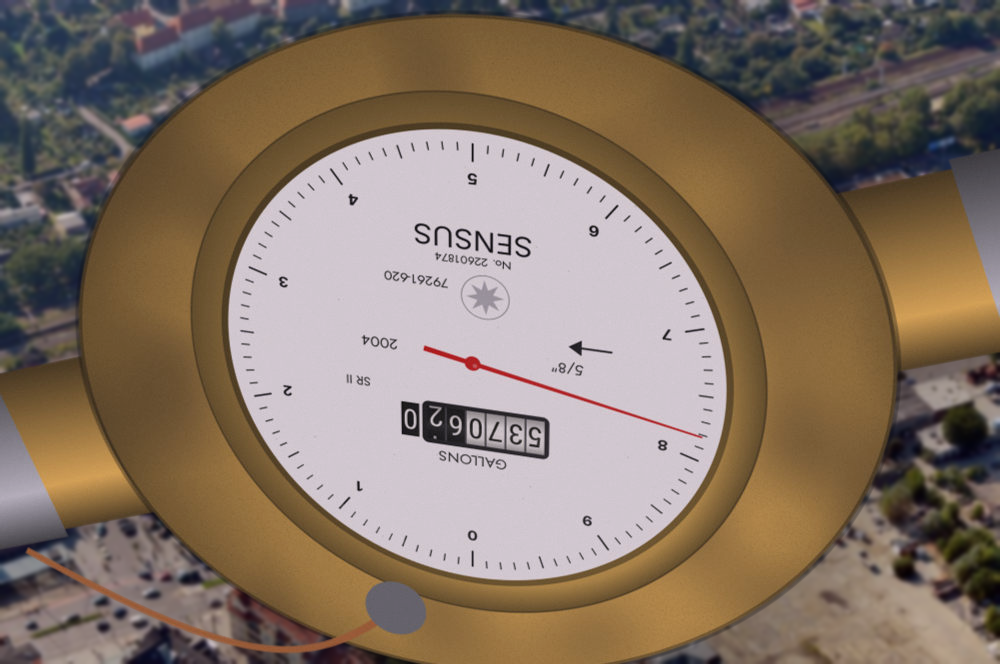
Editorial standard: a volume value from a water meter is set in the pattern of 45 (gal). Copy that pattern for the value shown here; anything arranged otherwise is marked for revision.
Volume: 5370617.8 (gal)
